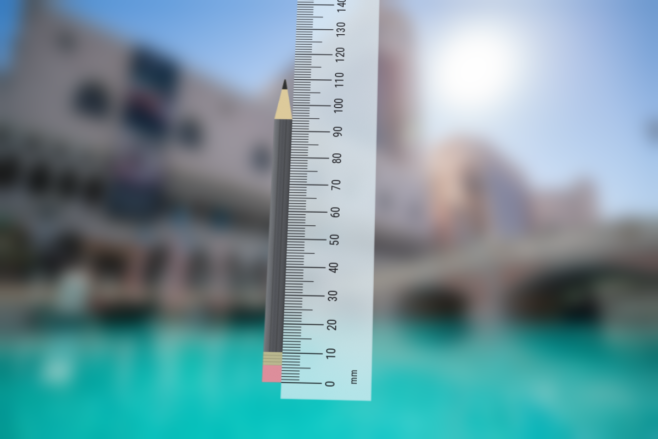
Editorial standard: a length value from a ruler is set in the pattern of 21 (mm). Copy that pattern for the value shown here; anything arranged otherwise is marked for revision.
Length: 110 (mm)
